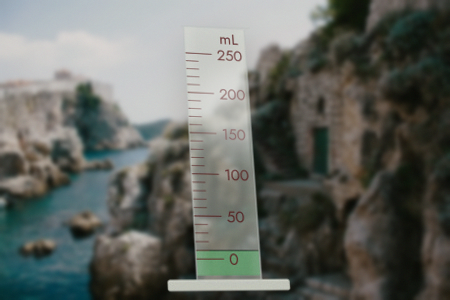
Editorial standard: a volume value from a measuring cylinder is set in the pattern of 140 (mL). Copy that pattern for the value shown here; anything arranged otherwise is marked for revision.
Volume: 10 (mL)
